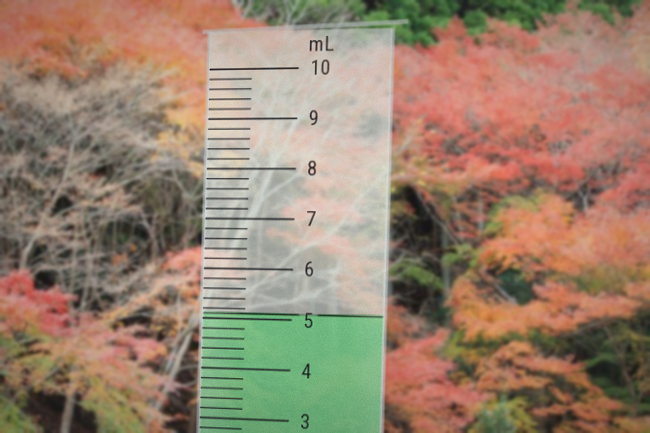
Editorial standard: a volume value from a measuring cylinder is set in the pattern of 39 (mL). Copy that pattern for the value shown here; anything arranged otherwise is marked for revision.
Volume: 5.1 (mL)
